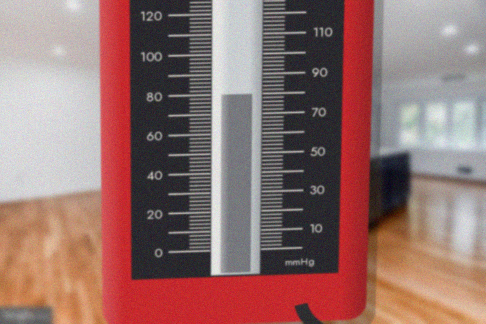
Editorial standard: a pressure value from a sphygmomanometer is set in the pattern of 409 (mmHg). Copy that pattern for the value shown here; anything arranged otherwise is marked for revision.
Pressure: 80 (mmHg)
